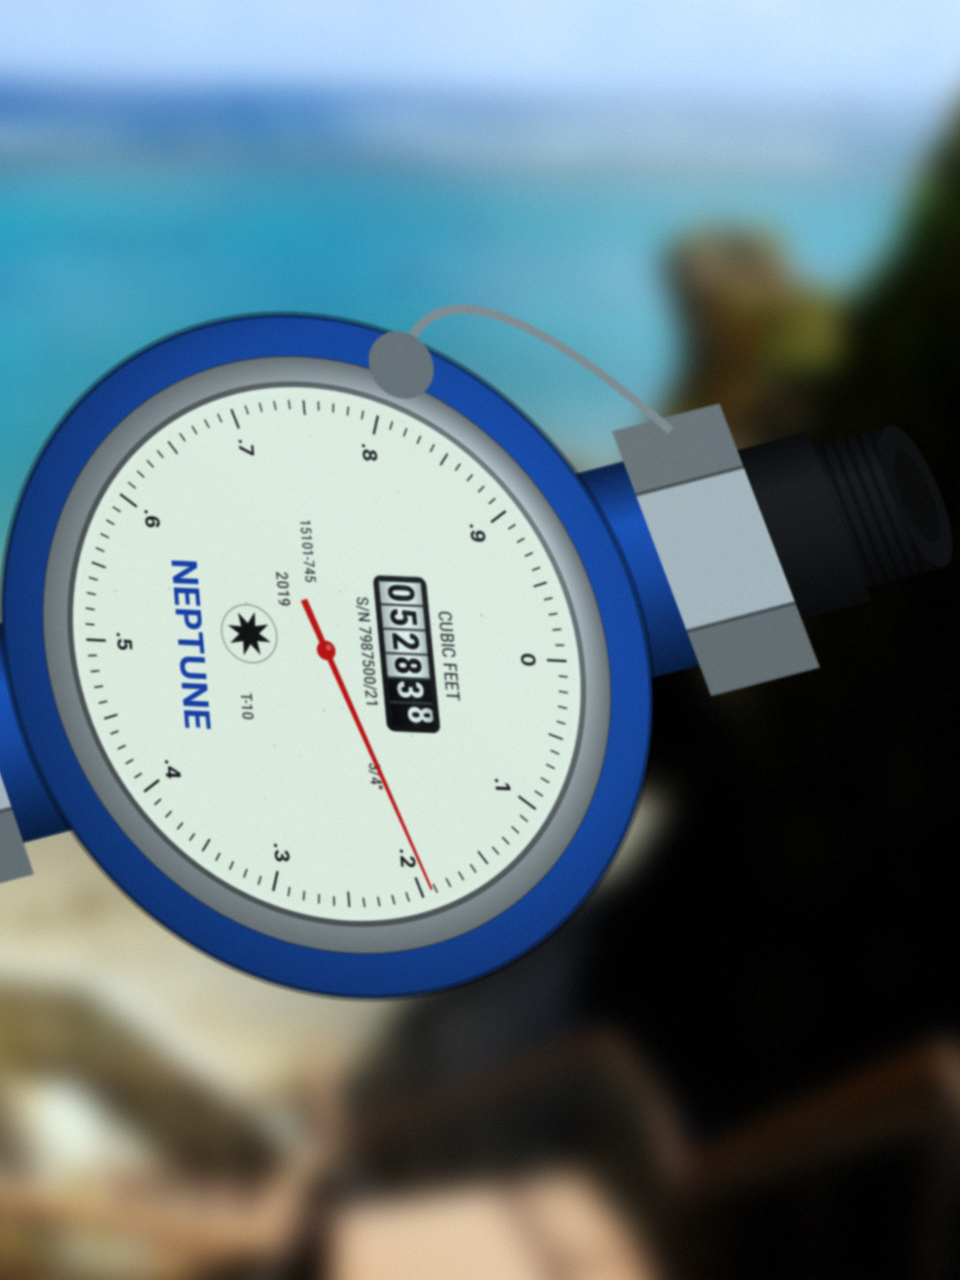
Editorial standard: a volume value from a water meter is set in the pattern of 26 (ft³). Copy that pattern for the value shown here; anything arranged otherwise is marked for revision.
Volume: 52838.19 (ft³)
